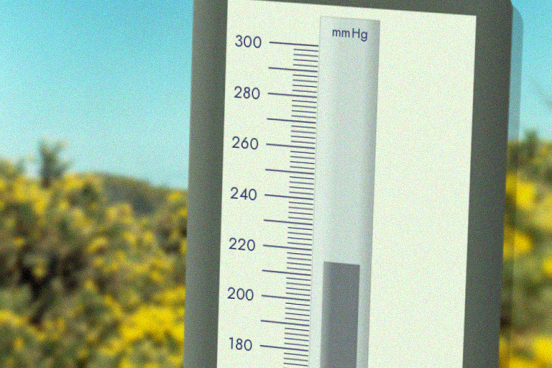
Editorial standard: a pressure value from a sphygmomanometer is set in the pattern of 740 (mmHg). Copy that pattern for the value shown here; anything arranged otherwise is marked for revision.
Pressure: 216 (mmHg)
